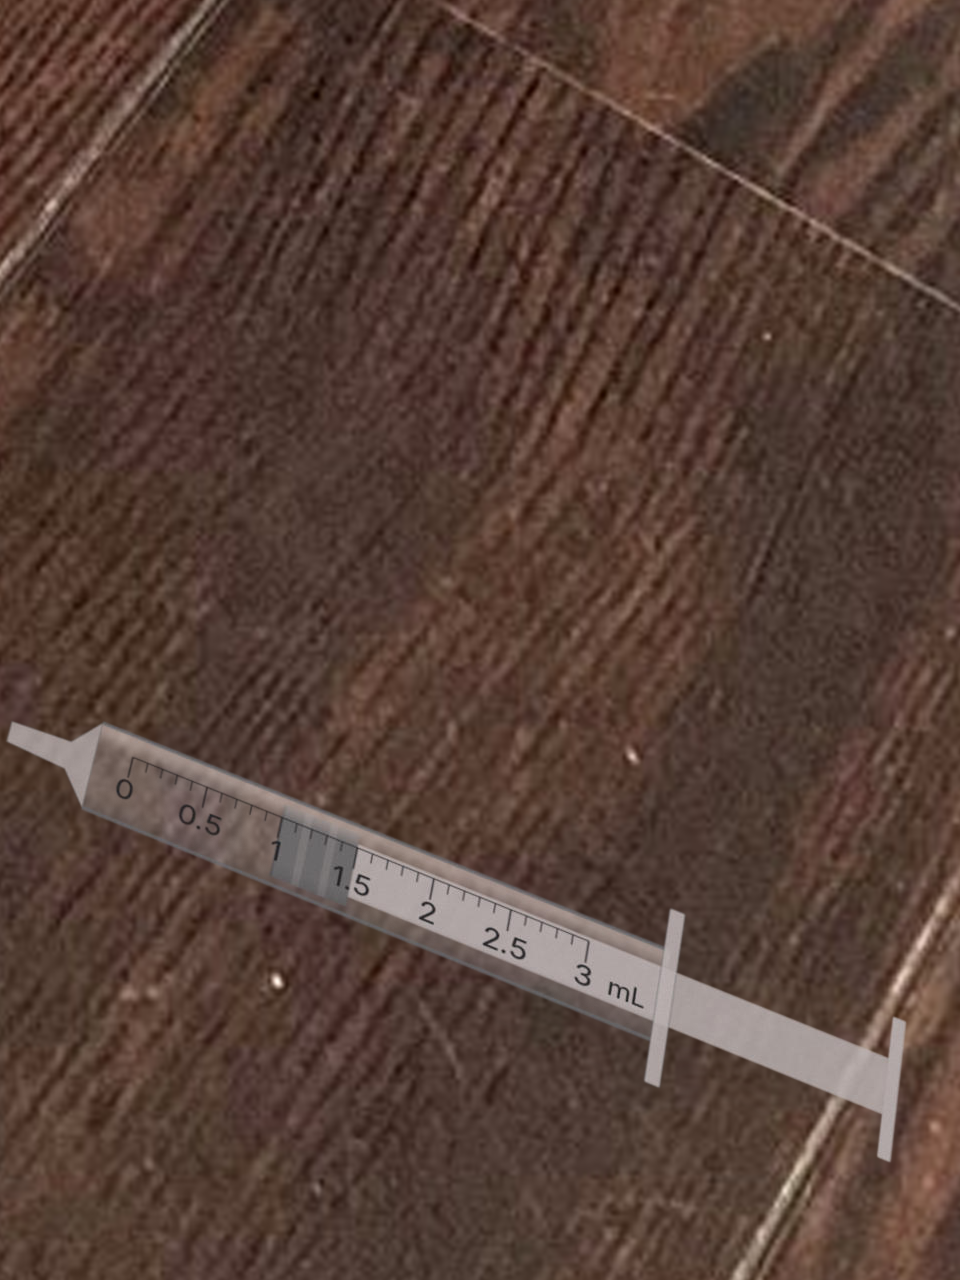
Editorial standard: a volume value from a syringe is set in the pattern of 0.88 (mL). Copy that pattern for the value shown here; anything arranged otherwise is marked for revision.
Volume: 1 (mL)
